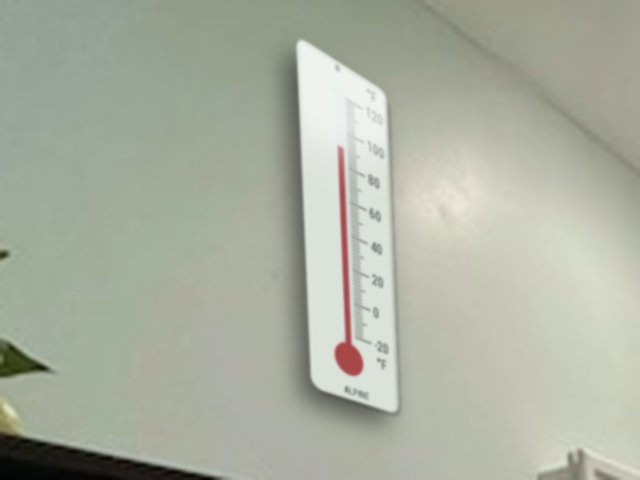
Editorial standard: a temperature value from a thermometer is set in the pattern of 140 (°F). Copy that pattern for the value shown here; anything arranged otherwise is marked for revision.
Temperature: 90 (°F)
